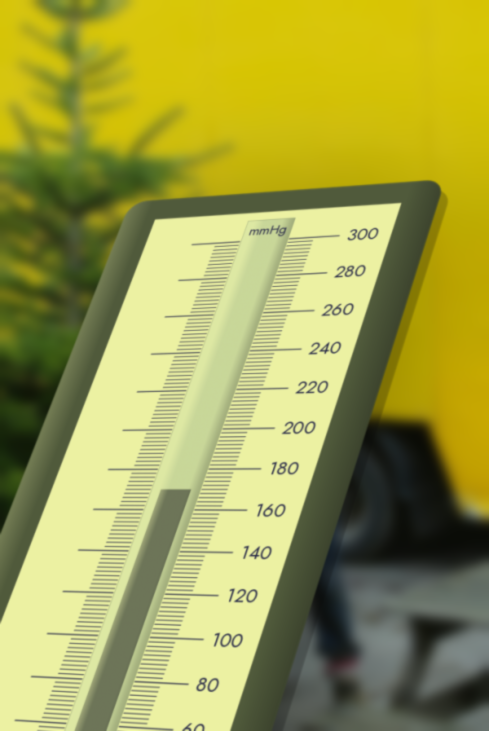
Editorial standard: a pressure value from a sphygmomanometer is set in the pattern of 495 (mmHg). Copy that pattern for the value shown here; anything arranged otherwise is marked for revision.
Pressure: 170 (mmHg)
